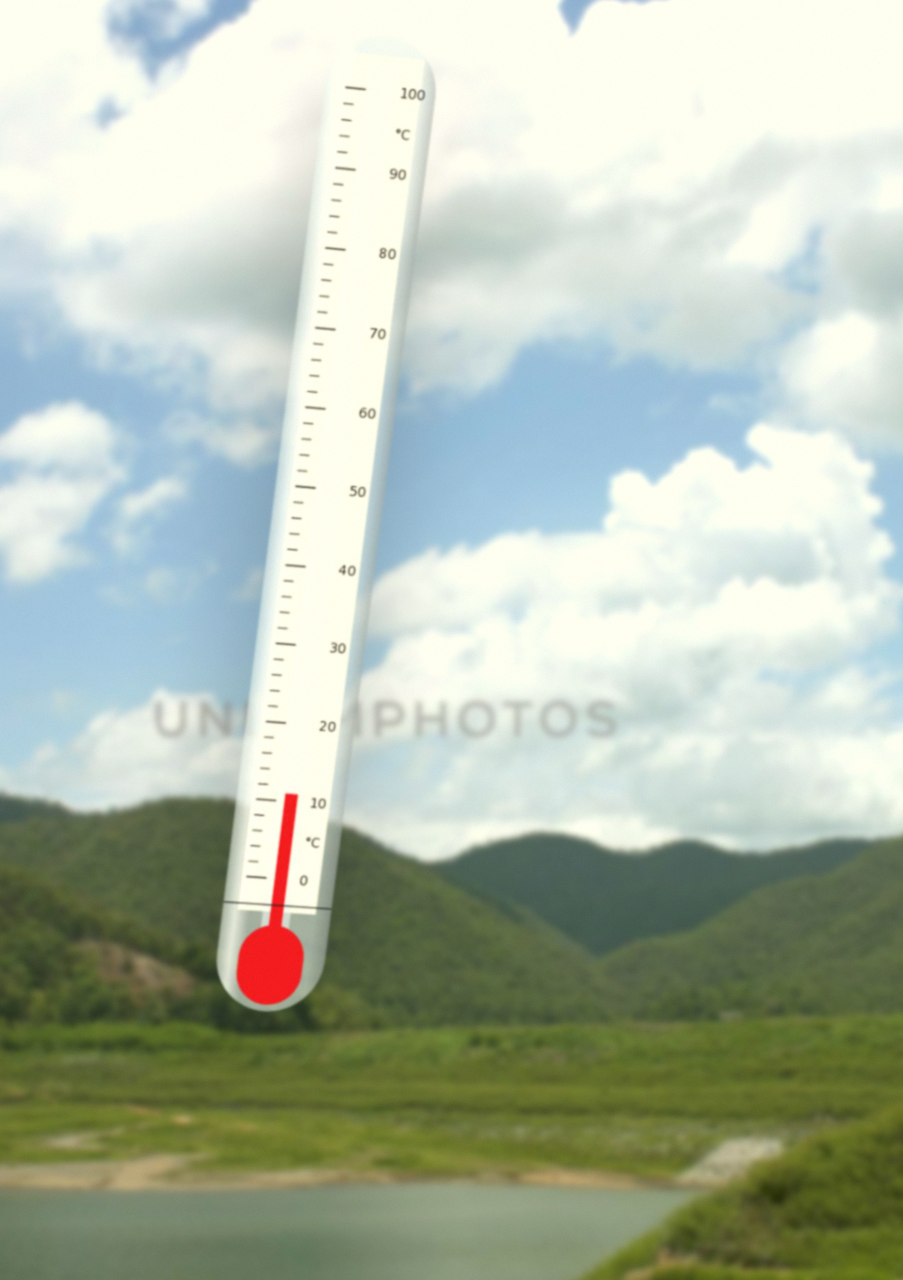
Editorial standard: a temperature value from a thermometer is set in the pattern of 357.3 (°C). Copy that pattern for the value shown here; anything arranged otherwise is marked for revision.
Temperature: 11 (°C)
